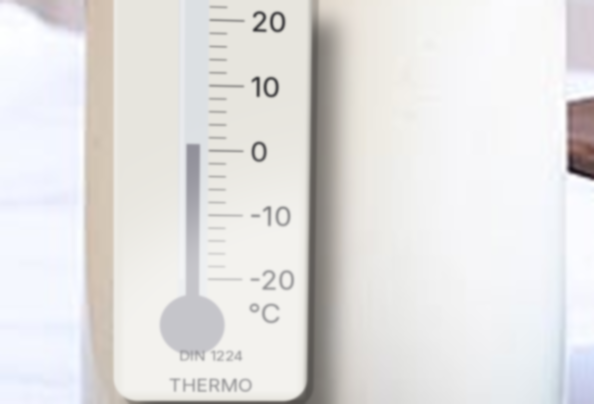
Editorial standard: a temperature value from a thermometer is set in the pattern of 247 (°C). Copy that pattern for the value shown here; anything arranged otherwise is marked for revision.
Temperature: 1 (°C)
